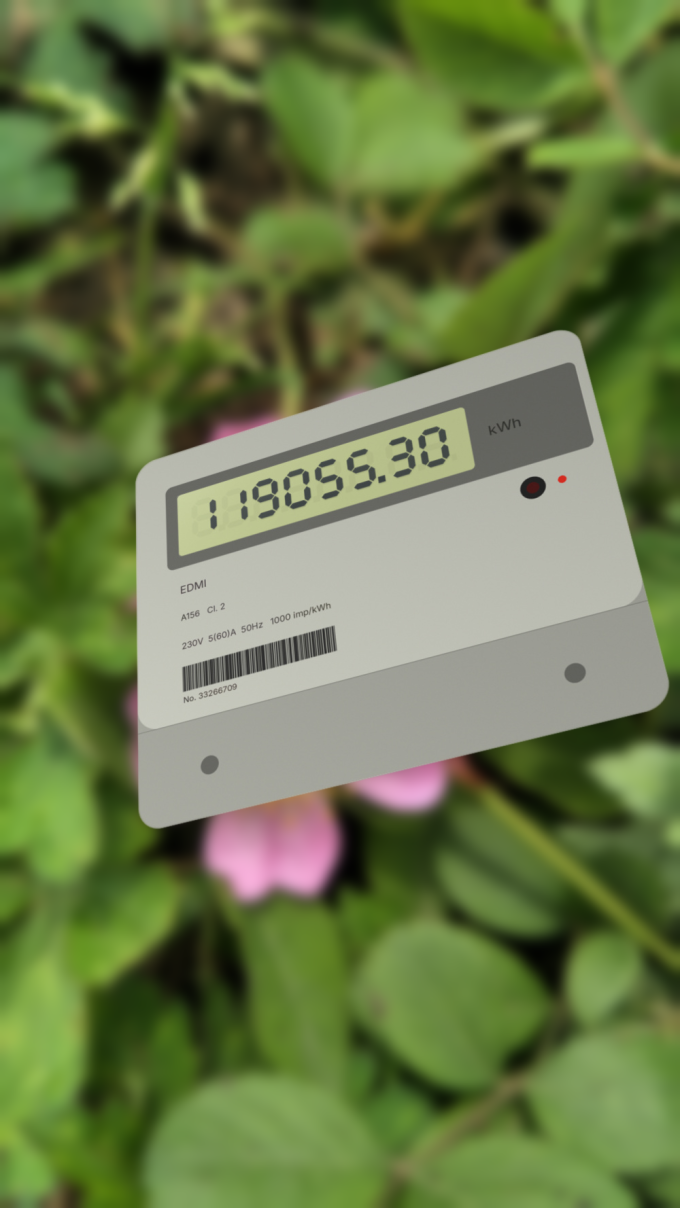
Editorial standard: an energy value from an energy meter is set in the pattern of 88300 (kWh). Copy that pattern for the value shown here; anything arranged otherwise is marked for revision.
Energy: 119055.30 (kWh)
